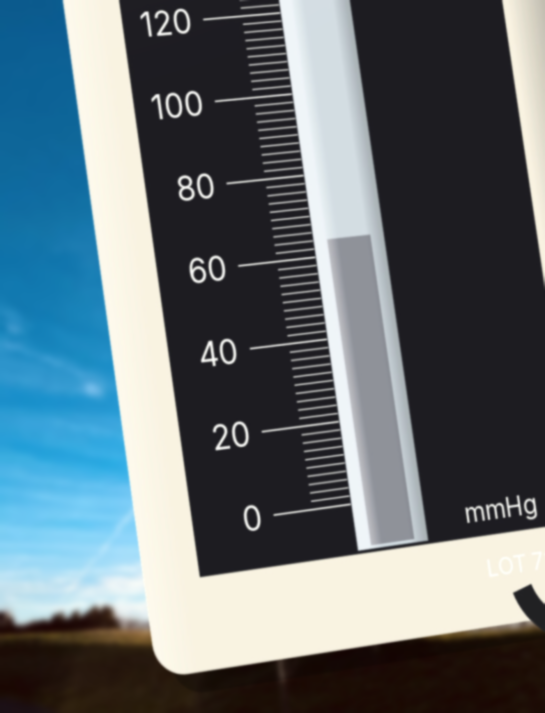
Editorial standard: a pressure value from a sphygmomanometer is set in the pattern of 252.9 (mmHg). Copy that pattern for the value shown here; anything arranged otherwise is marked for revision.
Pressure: 64 (mmHg)
